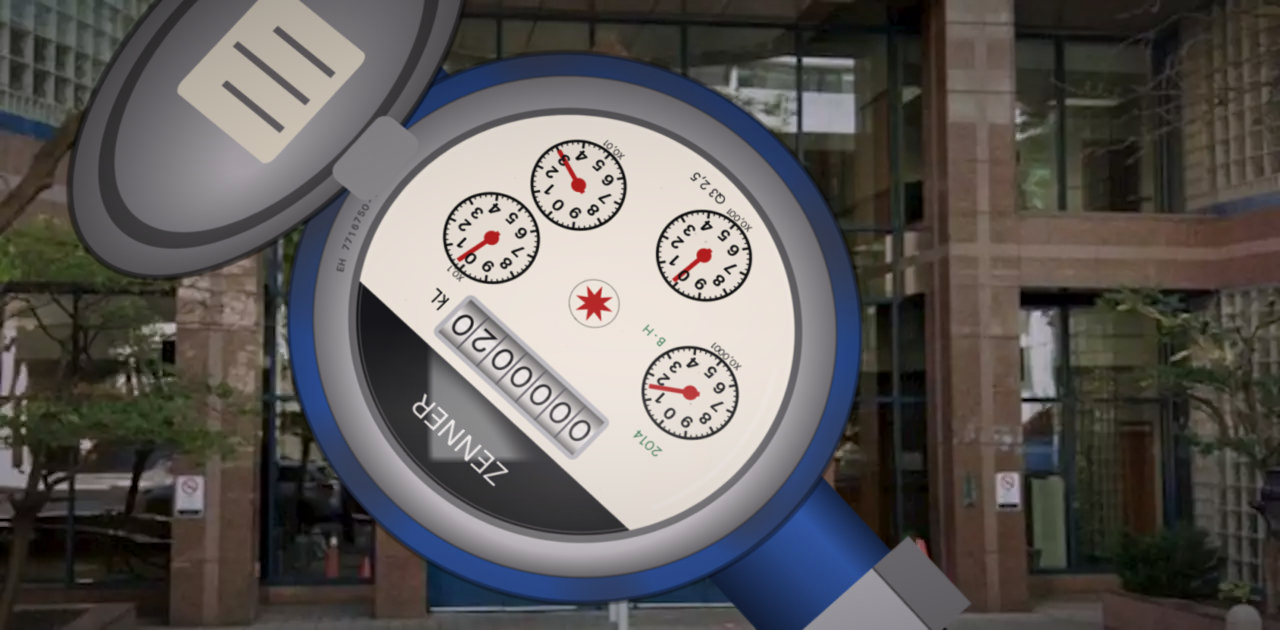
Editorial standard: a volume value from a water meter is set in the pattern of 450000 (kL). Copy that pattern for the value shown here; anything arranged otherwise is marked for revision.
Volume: 20.0301 (kL)
